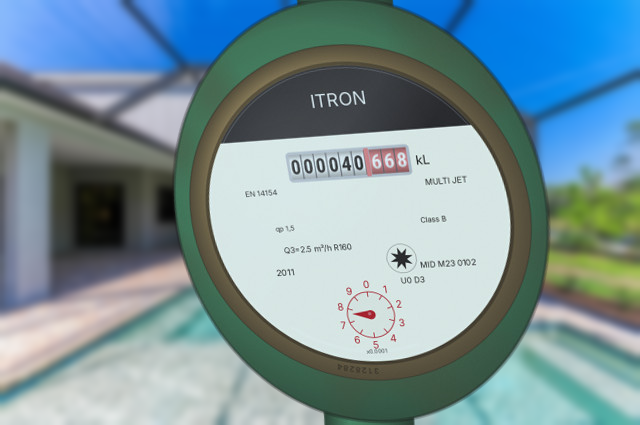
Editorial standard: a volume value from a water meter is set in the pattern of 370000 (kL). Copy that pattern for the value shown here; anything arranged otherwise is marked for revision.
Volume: 40.6687 (kL)
